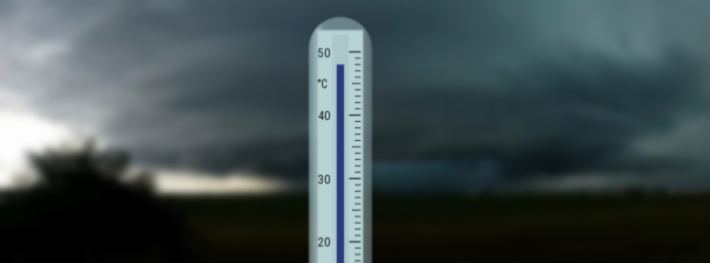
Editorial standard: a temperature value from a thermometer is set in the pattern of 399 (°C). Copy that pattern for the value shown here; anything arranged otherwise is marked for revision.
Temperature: 48 (°C)
